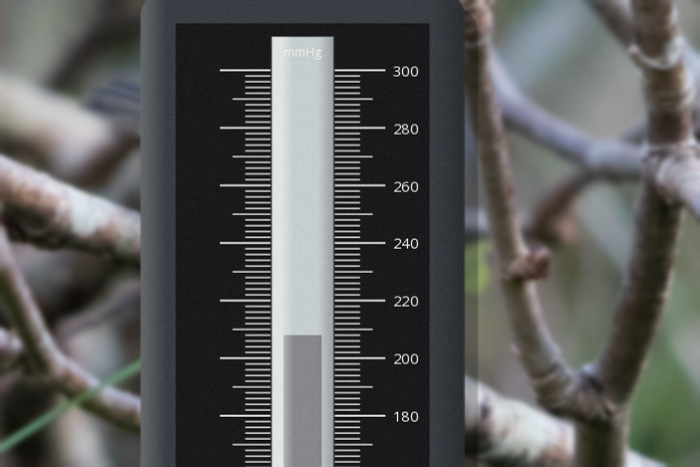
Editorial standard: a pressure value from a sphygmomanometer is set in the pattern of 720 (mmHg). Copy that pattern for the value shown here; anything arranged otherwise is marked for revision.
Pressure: 208 (mmHg)
